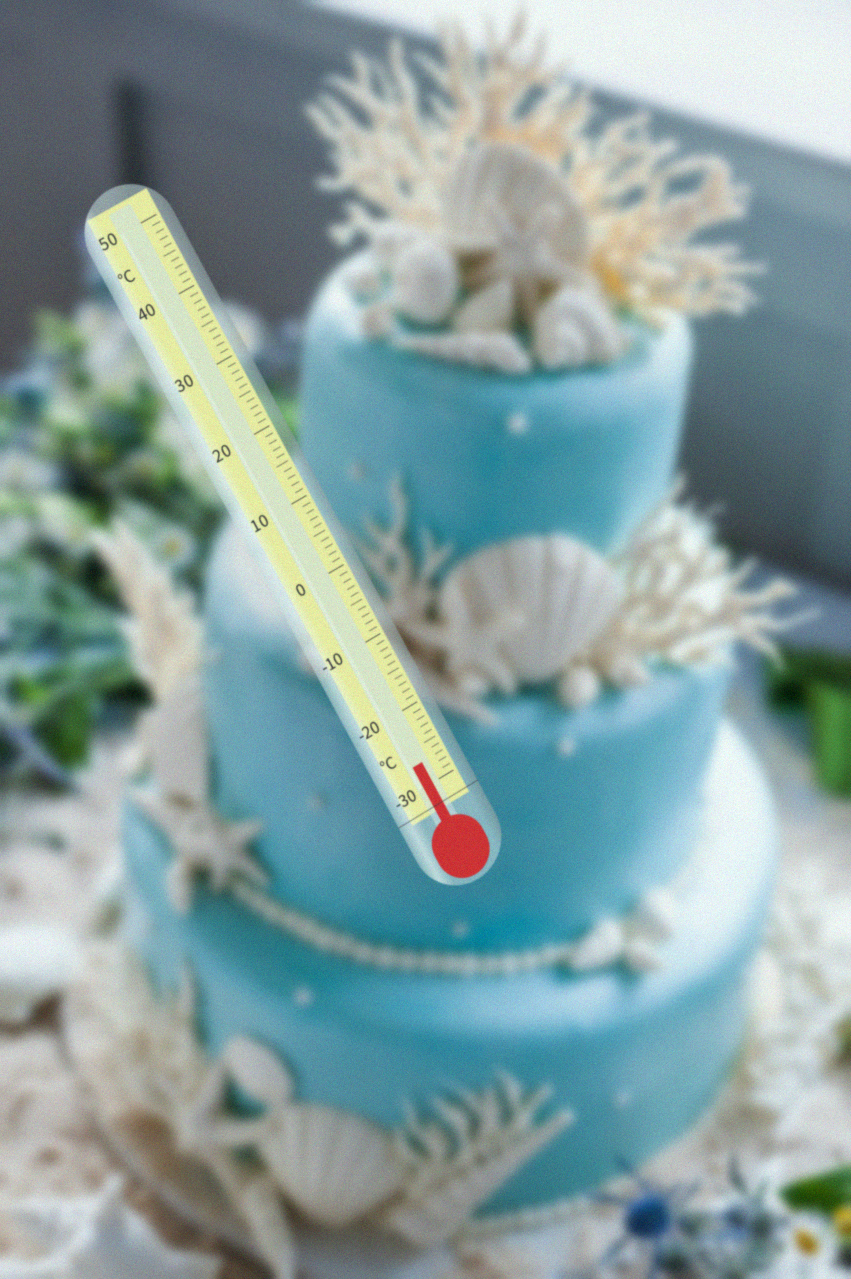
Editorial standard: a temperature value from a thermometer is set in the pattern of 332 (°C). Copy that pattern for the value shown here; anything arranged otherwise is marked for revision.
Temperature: -27 (°C)
